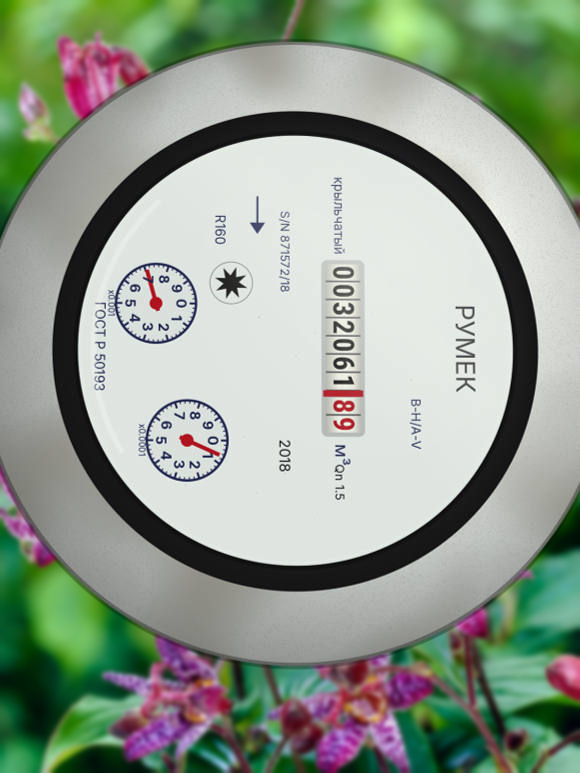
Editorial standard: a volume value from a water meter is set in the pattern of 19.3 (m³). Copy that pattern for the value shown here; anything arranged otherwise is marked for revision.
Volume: 32061.8970 (m³)
